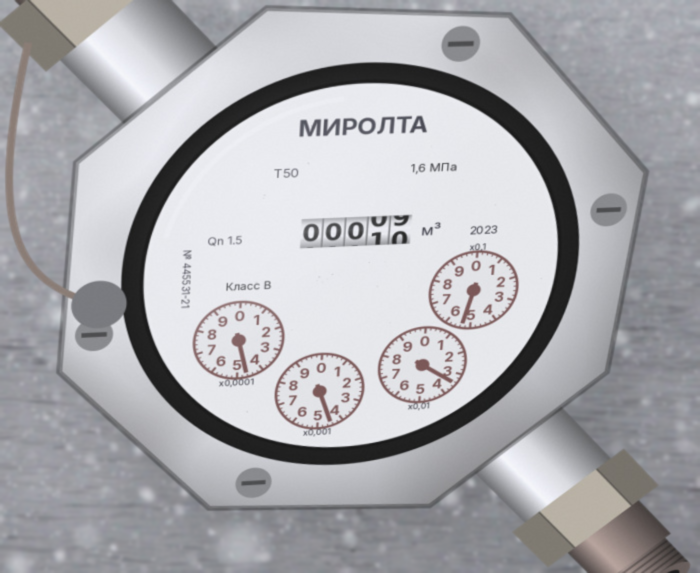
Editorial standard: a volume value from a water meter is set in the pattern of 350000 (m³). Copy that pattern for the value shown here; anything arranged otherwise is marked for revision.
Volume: 9.5344 (m³)
